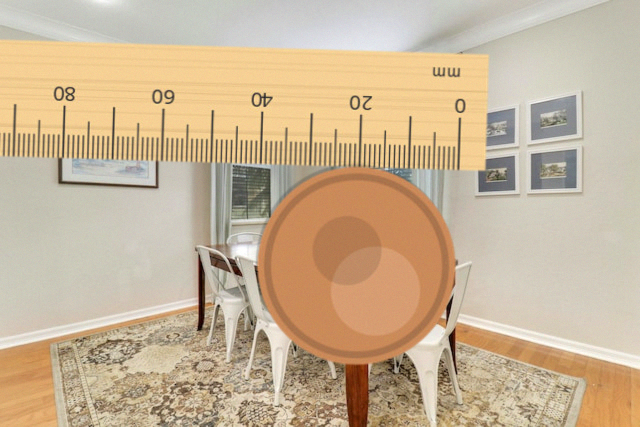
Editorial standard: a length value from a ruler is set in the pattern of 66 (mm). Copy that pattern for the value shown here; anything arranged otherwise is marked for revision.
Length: 40 (mm)
